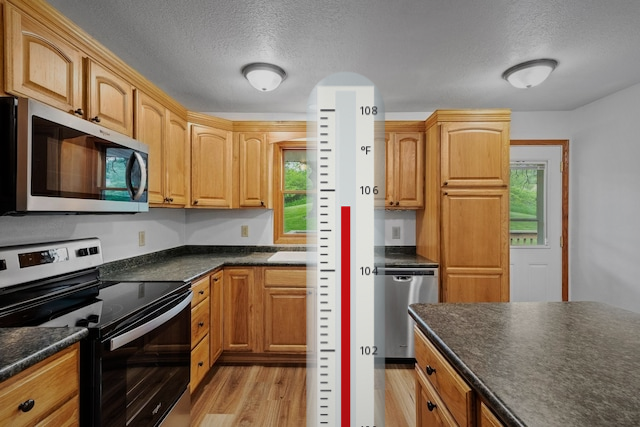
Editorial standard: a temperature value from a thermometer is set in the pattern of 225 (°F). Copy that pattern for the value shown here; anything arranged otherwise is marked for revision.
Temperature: 105.6 (°F)
